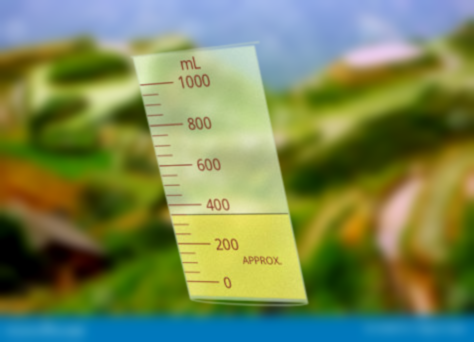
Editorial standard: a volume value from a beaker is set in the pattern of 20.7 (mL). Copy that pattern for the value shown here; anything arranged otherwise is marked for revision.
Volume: 350 (mL)
